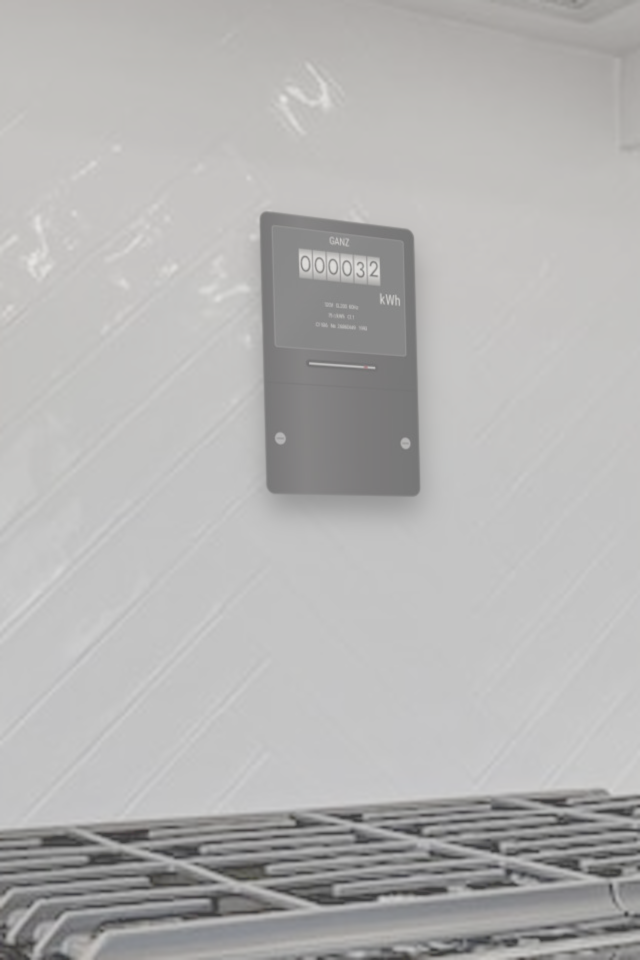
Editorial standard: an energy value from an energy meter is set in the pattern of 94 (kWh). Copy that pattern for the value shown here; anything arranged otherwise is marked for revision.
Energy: 32 (kWh)
